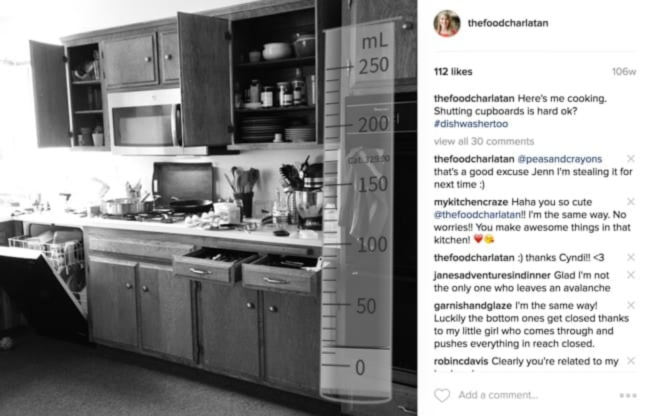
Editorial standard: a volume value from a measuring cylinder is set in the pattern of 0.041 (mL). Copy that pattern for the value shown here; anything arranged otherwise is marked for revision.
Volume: 15 (mL)
